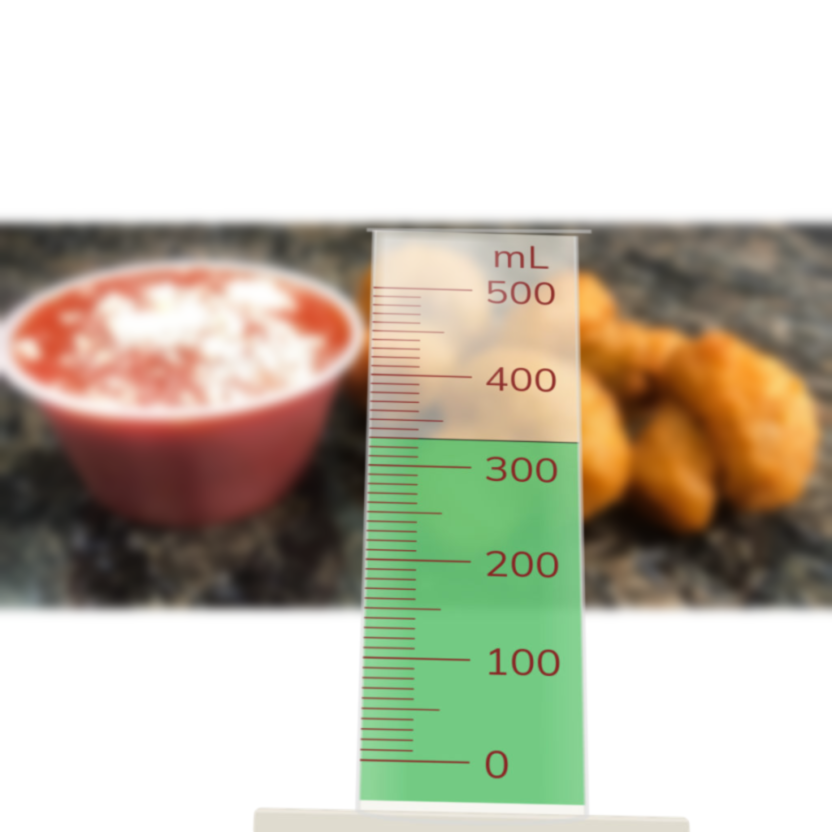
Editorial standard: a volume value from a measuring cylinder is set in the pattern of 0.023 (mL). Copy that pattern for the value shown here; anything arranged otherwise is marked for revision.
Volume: 330 (mL)
